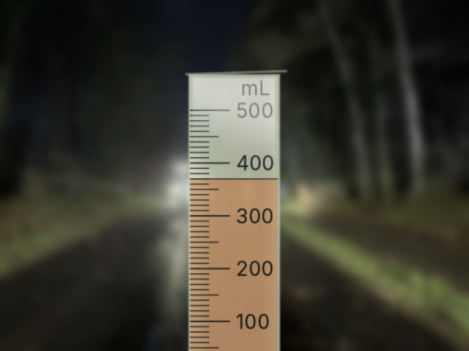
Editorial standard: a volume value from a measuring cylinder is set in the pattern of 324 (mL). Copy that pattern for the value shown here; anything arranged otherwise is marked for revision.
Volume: 370 (mL)
